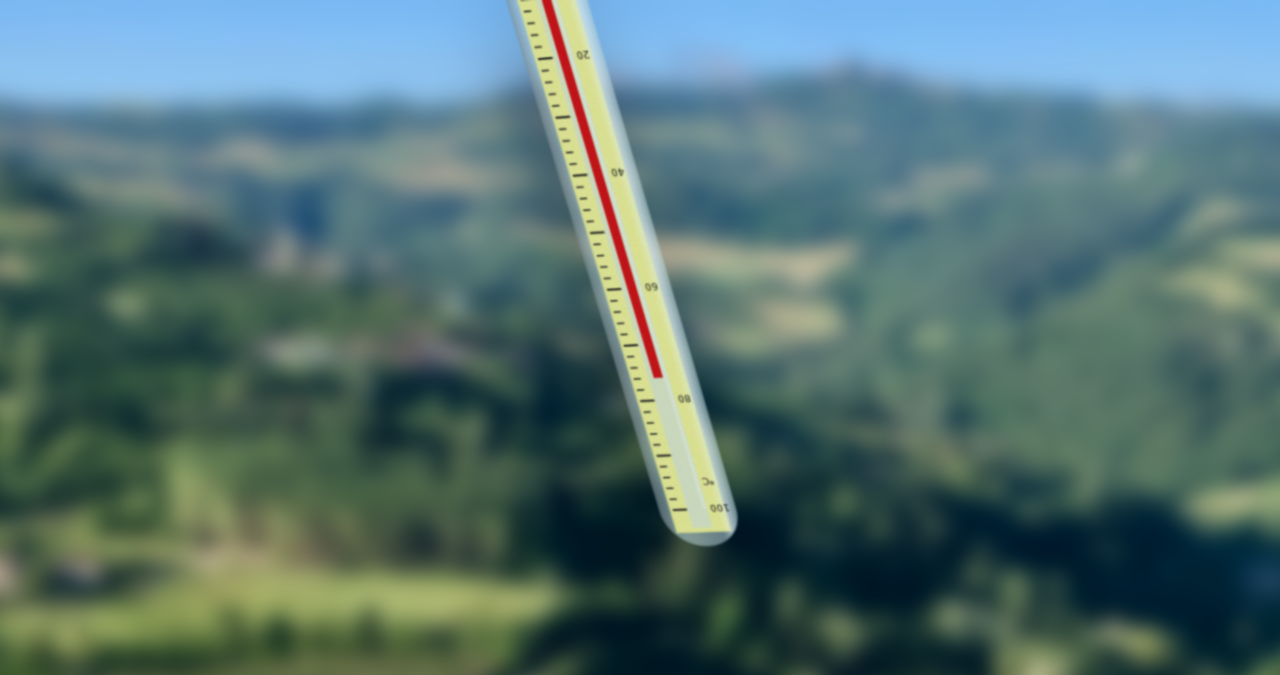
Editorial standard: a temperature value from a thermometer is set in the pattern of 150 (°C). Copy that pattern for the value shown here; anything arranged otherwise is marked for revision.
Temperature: 76 (°C)
